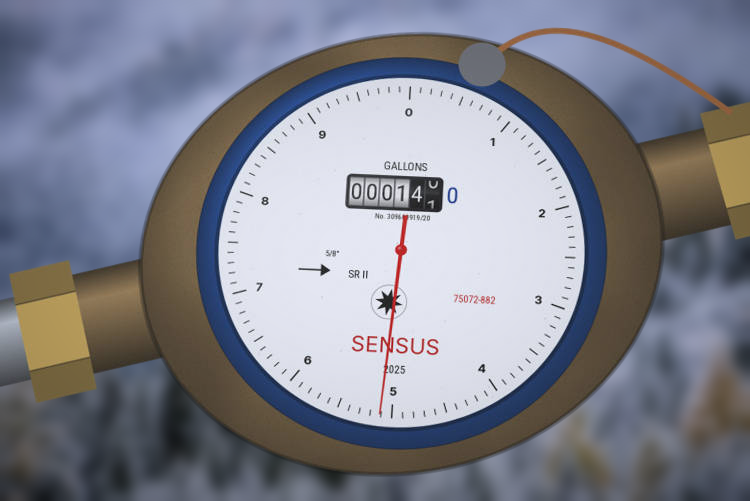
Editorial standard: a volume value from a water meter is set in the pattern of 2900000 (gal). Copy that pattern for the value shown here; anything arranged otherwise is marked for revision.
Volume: 1405.1 (gal)
